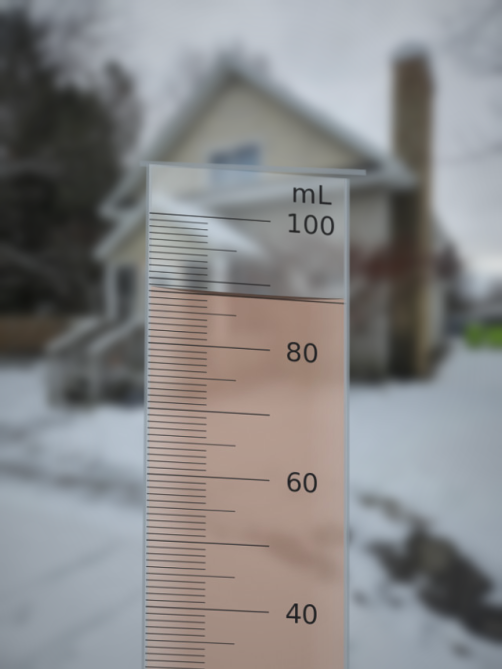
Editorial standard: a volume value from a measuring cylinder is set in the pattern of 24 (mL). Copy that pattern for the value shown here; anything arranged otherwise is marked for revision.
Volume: 88 (mL)
